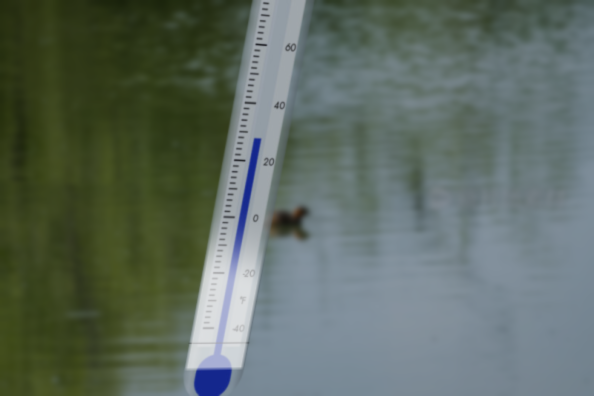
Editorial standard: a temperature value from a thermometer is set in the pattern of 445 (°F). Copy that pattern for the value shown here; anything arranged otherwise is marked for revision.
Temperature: 28 (°F)
